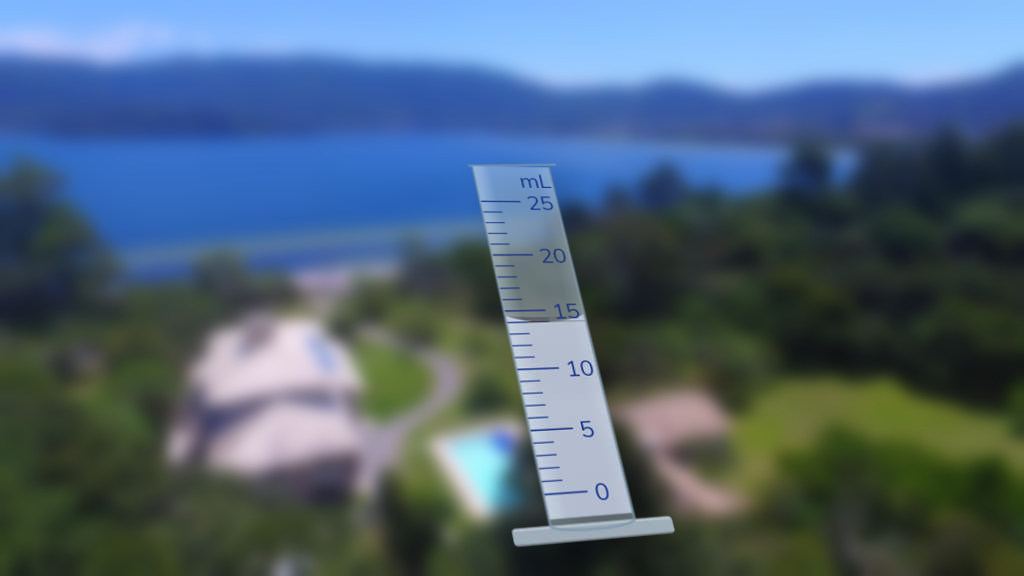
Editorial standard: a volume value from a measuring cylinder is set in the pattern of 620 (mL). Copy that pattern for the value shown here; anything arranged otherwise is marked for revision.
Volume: 14 (mL)
